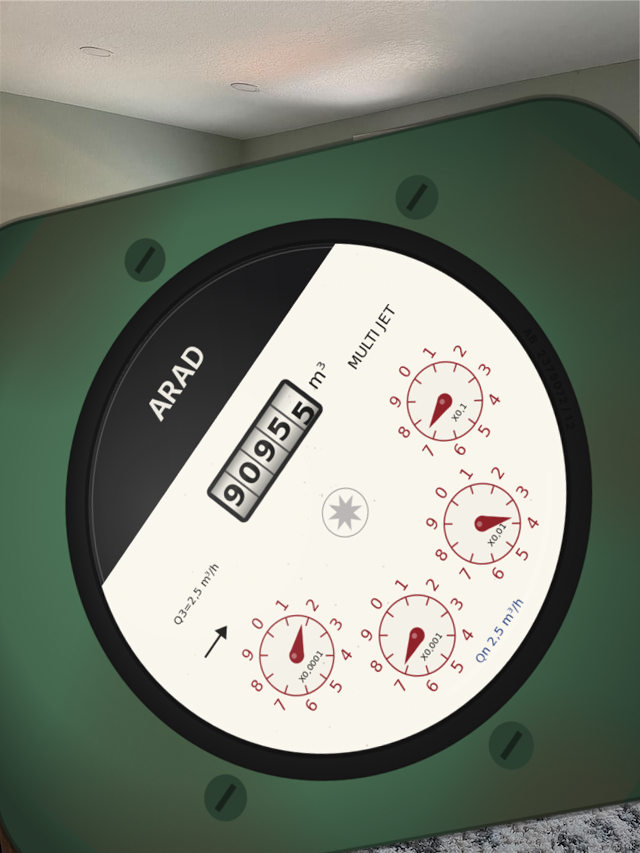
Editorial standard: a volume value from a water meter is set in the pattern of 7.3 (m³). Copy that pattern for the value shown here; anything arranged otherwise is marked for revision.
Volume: 90954.7371 (m³)
